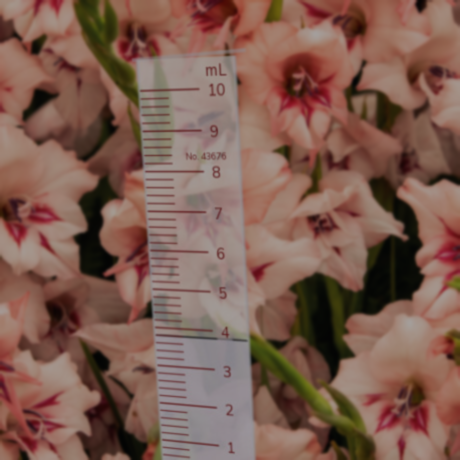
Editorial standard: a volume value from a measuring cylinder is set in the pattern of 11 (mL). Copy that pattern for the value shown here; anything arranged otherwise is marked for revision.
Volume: 3.8 (mL)
